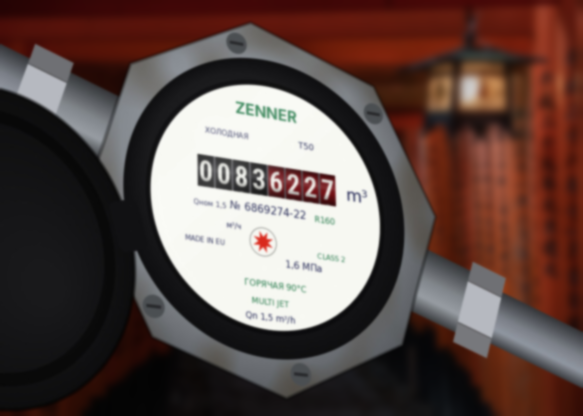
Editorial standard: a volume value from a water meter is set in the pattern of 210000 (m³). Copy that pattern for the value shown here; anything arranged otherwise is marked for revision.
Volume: 83.6227 (m³)
